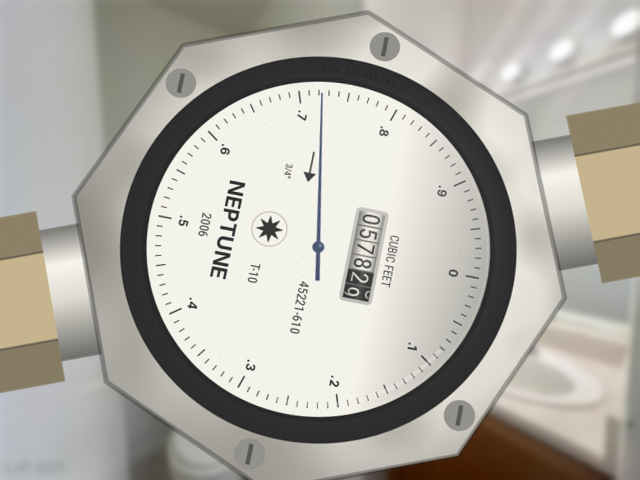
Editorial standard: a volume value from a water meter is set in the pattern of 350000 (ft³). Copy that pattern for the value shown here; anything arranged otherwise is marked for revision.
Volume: 57828.72 (ft³)
